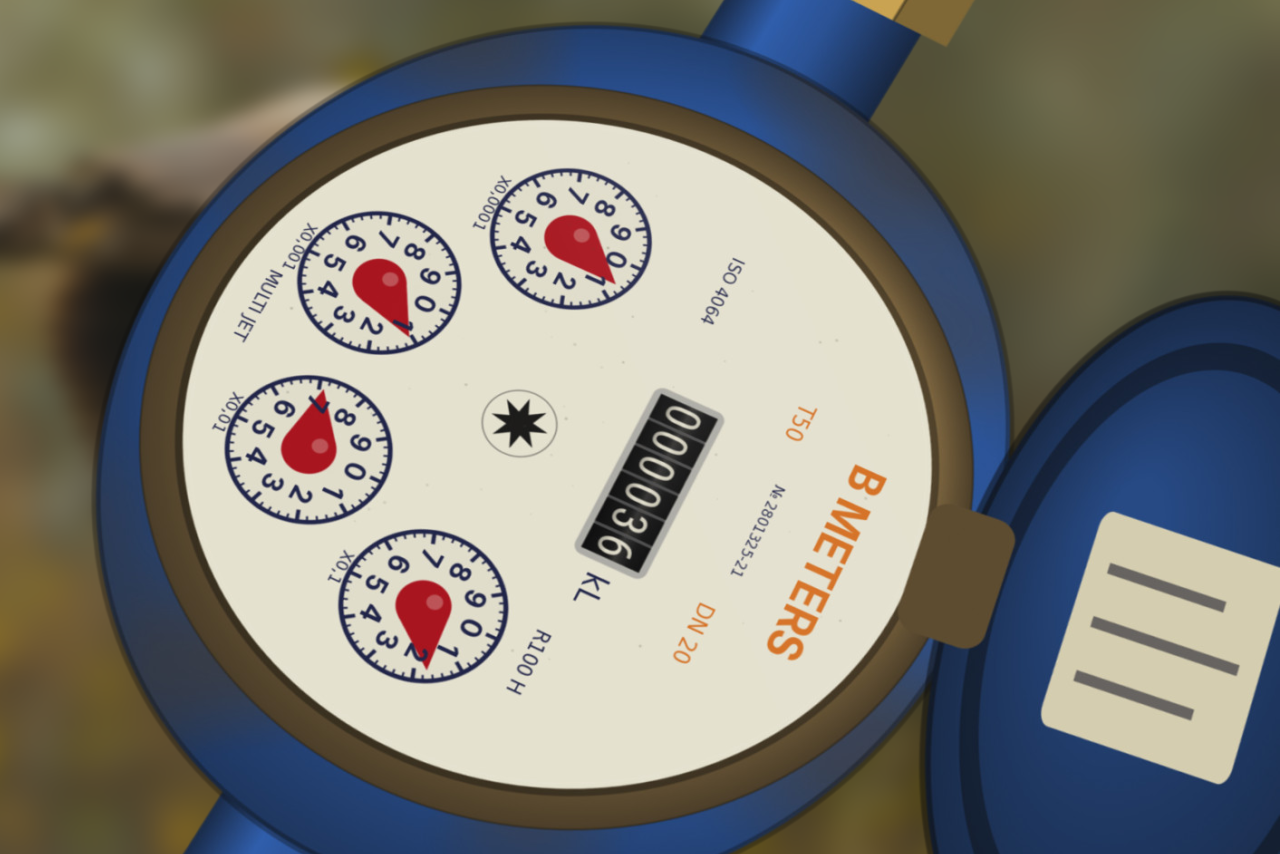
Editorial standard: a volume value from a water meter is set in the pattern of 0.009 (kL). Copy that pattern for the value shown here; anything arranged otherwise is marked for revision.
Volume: 36.1710 (kL)
